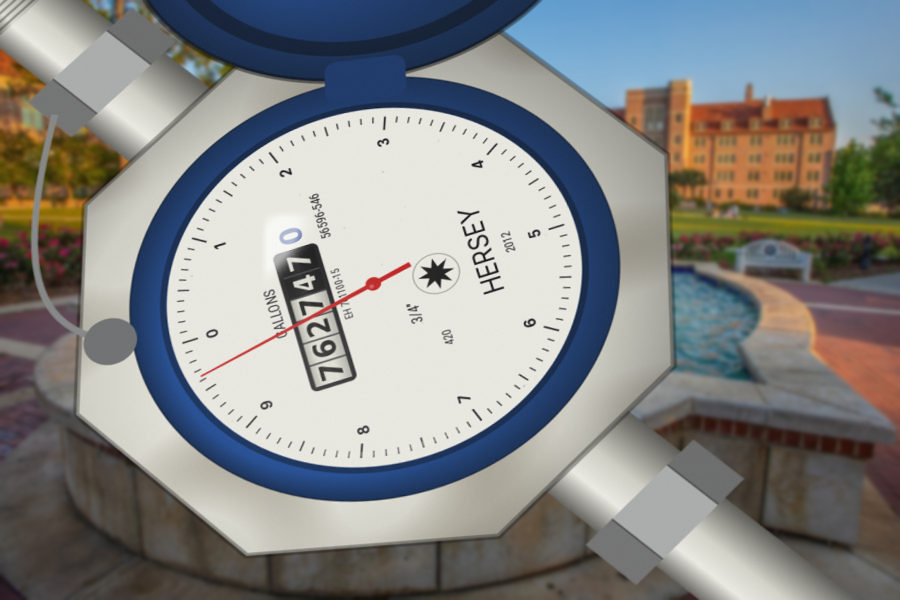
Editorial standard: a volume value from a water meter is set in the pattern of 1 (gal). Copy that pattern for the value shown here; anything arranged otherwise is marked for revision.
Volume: 7627469.6 (gal)
